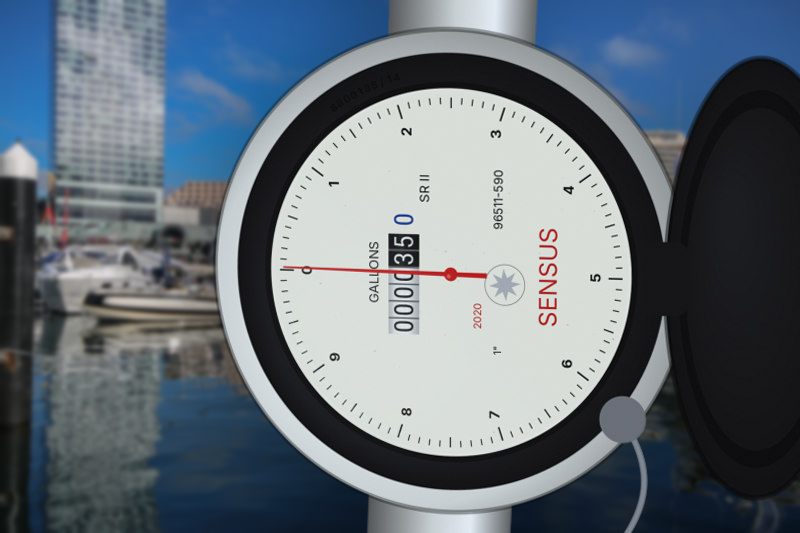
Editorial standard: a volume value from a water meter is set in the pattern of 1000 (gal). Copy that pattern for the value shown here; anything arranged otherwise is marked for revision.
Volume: 350.0 (gal)
